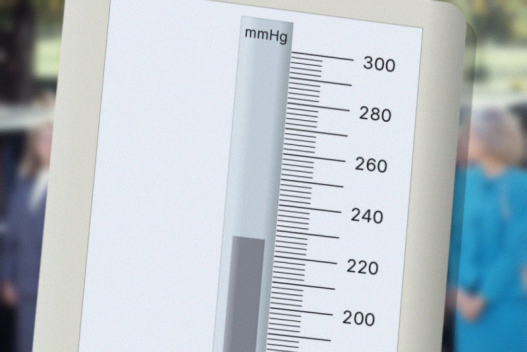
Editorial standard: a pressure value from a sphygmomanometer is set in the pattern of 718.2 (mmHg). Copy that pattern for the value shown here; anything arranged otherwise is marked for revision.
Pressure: 226 (mmHg)
